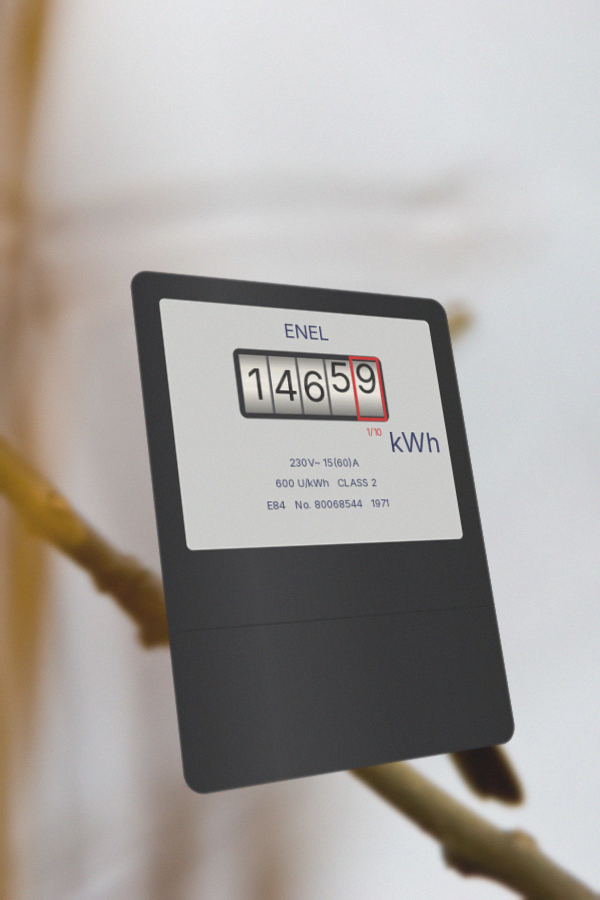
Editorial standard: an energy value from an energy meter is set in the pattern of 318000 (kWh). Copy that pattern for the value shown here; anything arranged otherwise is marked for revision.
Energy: 1465.9 (kWh)
